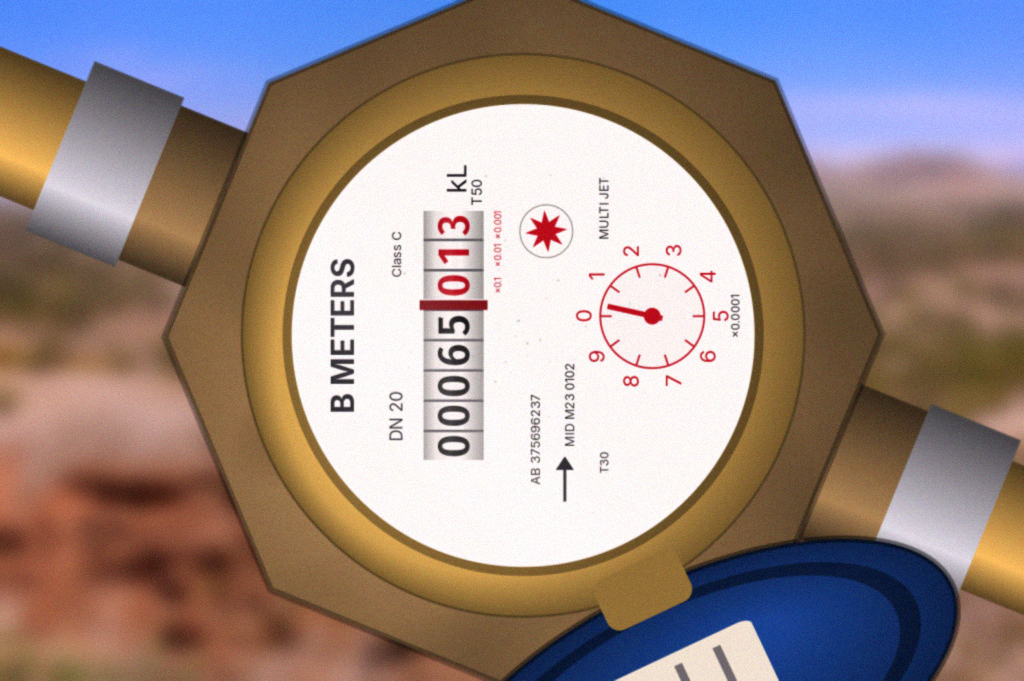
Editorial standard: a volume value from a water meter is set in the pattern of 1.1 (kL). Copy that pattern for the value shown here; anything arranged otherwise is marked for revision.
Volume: 65.0130 (kL)
